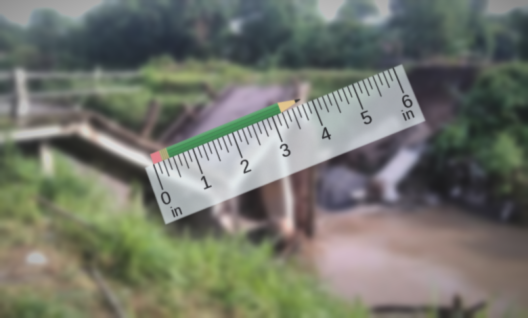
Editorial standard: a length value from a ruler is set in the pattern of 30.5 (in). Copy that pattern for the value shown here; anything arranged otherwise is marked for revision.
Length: 3.75 (in)
